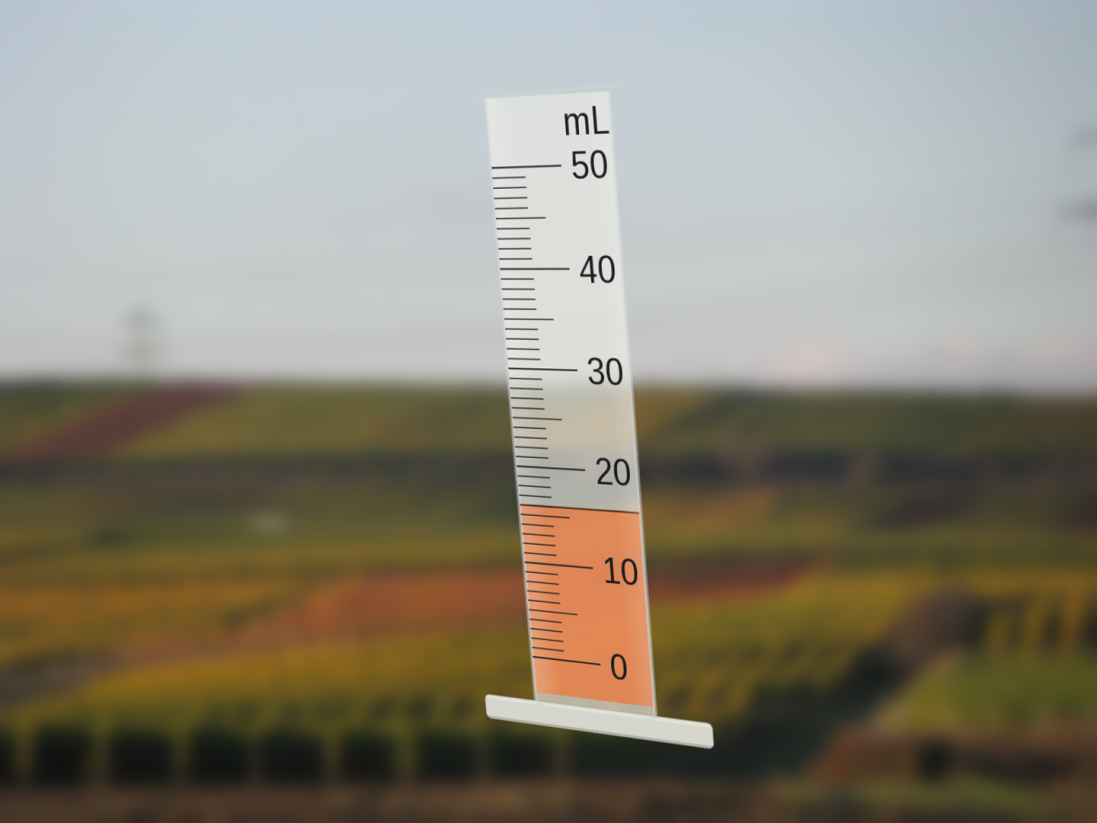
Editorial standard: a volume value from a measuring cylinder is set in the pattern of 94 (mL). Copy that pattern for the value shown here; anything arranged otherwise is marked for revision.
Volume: 16 (mL)
